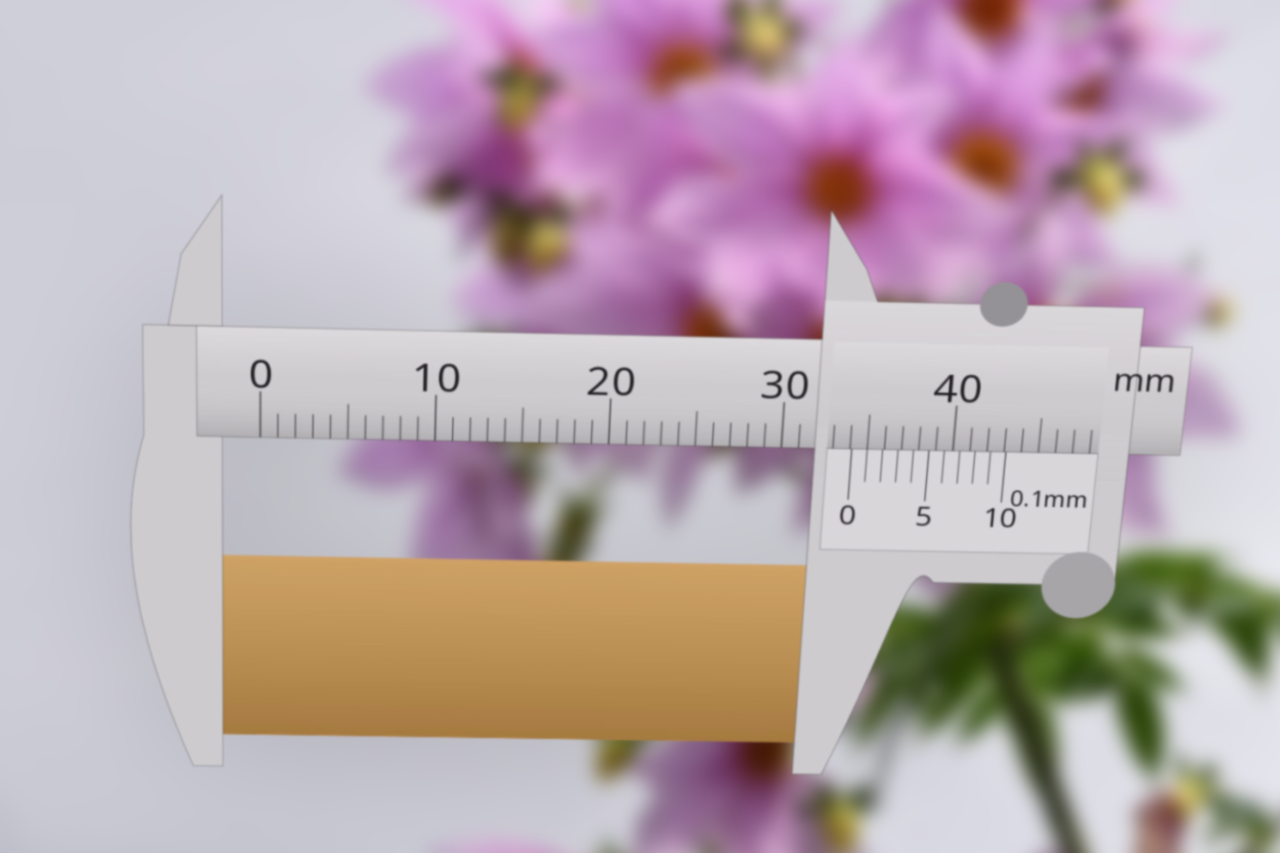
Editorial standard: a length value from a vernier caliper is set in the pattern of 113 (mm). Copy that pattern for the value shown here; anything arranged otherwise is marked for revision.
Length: 34.1 (mm)
